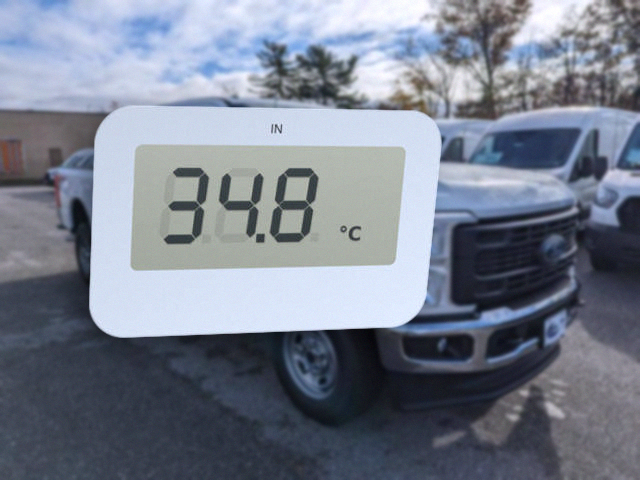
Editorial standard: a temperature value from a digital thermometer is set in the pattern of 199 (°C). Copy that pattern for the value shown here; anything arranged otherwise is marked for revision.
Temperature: 34.8 (°C)
